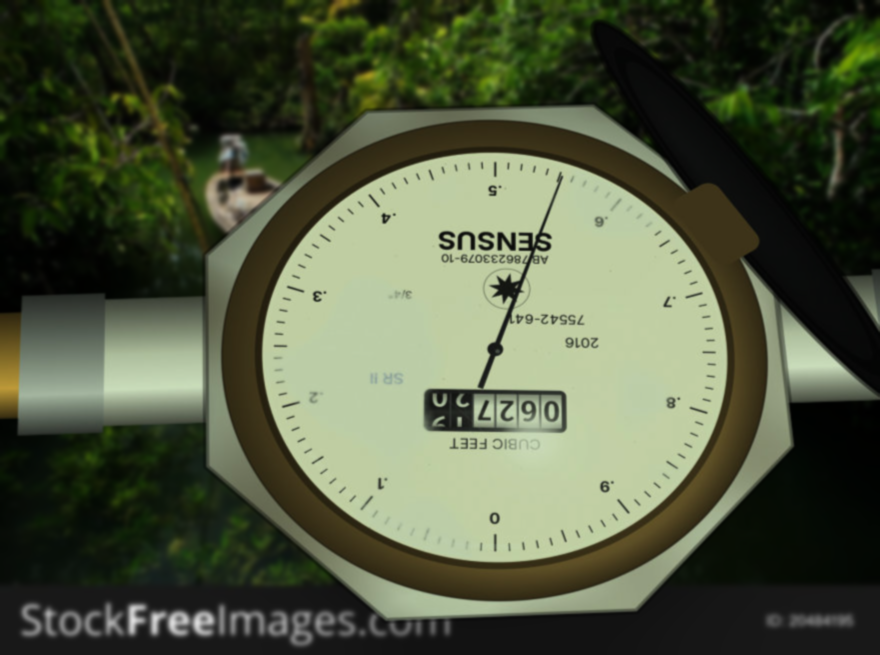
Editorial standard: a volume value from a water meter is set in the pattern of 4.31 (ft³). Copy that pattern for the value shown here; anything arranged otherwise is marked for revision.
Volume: 62719.55 (ft³)
